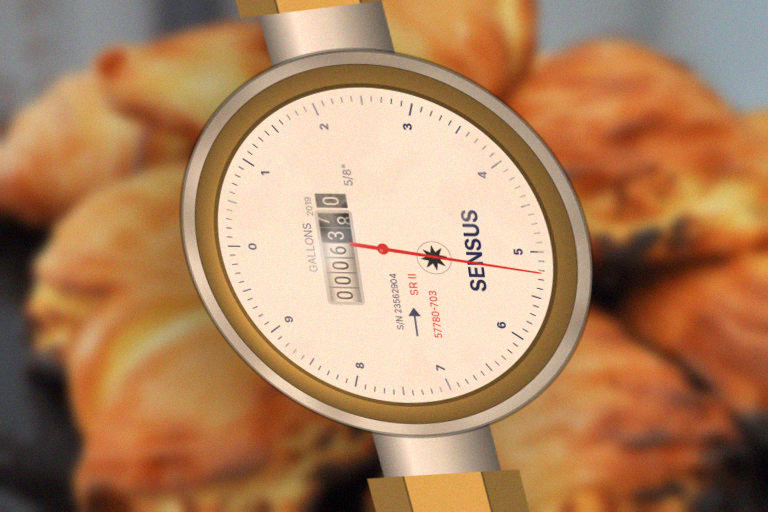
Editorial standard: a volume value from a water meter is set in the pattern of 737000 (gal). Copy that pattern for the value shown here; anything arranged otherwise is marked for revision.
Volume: 6375.2 (gal)
